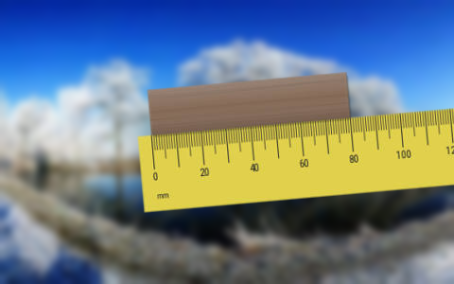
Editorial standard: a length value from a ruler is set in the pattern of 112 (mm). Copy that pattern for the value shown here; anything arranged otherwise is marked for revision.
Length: 80 (mm)
